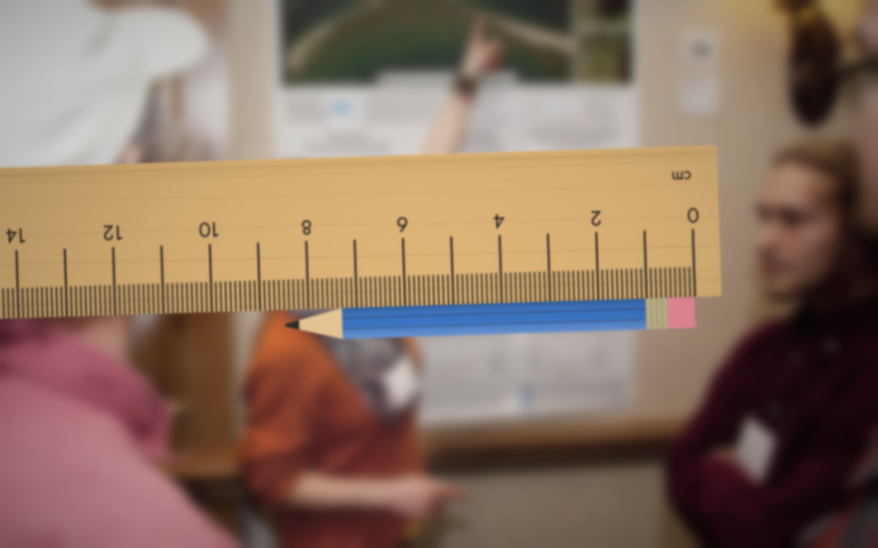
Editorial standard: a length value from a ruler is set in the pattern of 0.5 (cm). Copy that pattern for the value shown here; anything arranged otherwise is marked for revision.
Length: 8.5 (cm)
